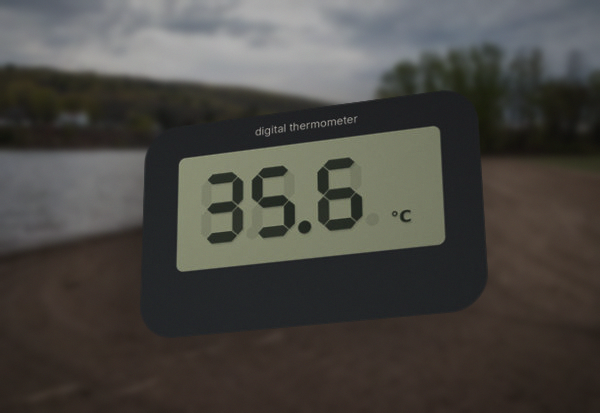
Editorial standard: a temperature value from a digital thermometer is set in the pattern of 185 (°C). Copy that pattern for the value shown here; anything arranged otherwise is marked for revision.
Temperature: 35.6 (°C)
